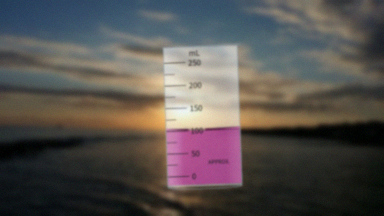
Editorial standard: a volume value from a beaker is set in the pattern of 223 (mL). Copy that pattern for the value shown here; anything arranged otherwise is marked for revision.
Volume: 100 (mL)
